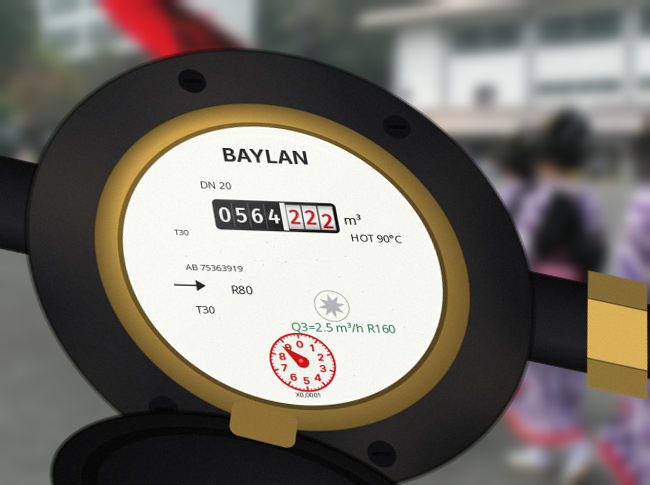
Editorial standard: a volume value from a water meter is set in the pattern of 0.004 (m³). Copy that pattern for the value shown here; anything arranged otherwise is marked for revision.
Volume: 564.2218 (m³)
